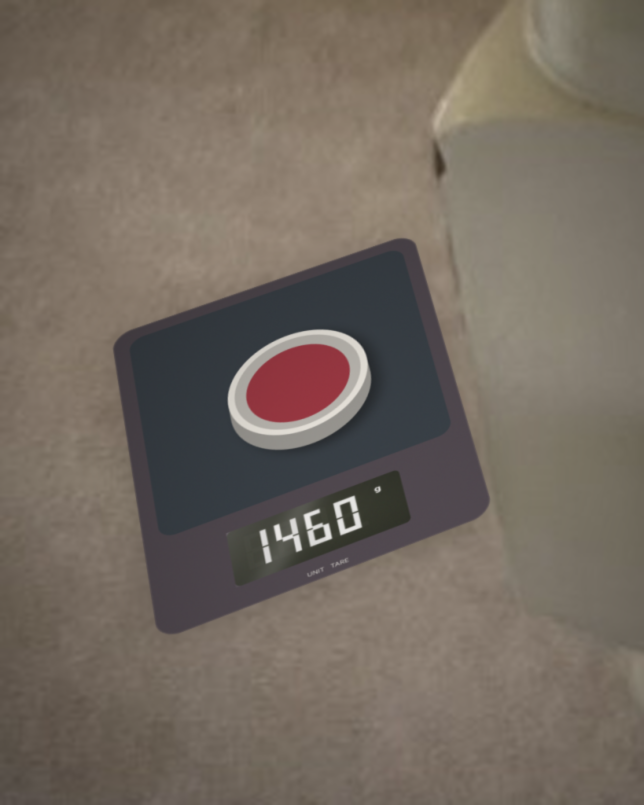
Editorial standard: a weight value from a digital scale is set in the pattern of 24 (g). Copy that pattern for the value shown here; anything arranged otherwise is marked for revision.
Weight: 1460 (g)
